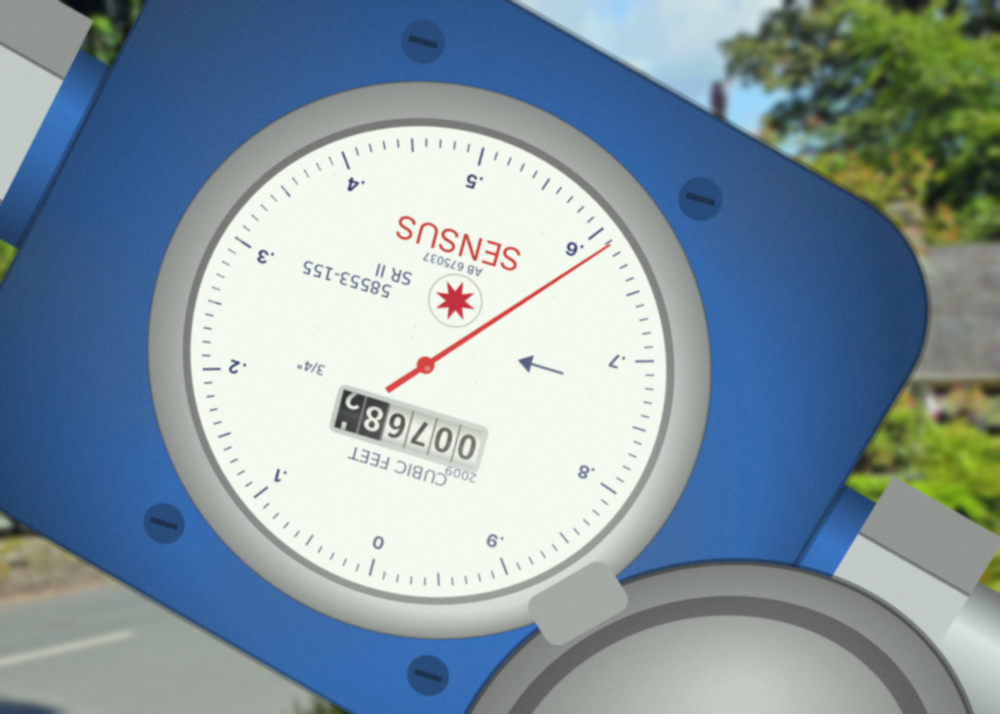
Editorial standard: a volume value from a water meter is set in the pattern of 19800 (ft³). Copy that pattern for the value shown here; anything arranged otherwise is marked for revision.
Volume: 7681.61 (ft³)
